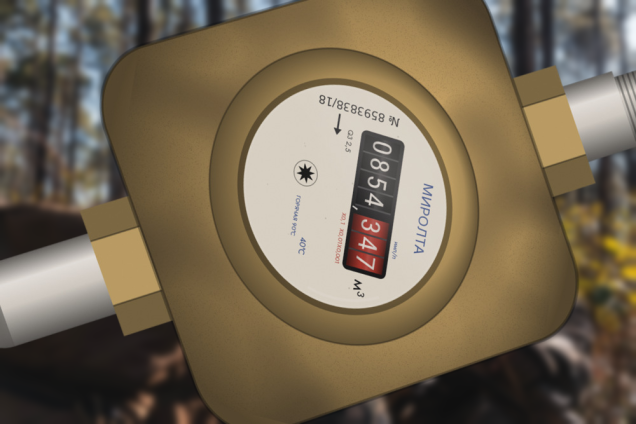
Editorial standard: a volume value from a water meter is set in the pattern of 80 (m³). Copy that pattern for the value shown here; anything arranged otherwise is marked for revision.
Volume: 854.347 (m³)
